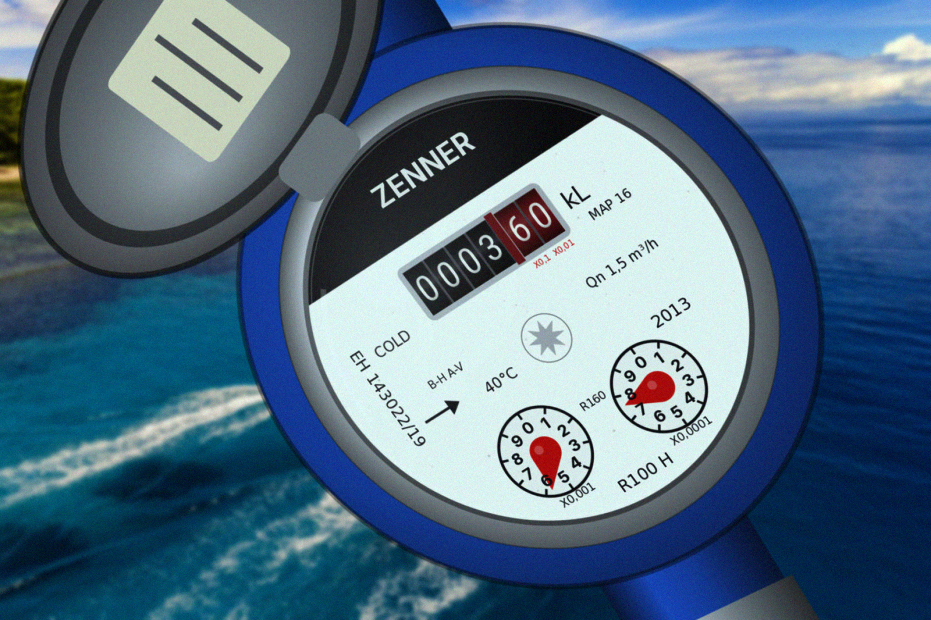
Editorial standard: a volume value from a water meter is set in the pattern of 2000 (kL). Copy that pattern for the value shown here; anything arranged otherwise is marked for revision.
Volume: 3.6057 (kL)
